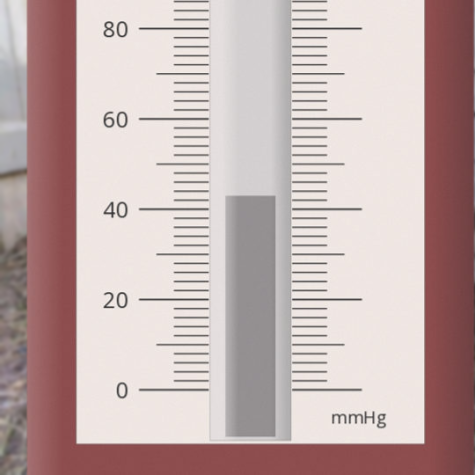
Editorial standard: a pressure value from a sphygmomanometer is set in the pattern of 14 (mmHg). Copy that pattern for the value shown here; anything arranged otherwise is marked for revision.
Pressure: 43 (mmHg)
